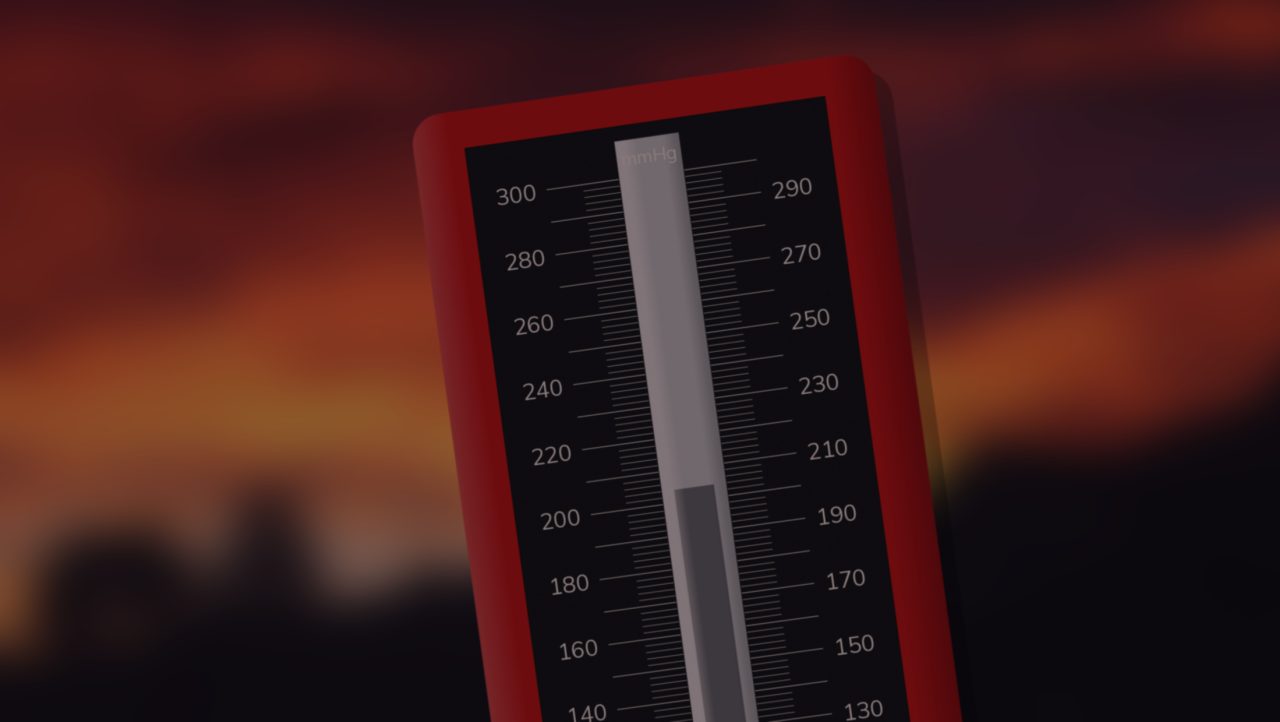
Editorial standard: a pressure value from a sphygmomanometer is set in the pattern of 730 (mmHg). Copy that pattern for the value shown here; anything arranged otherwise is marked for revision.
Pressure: 204 (mmHg)
